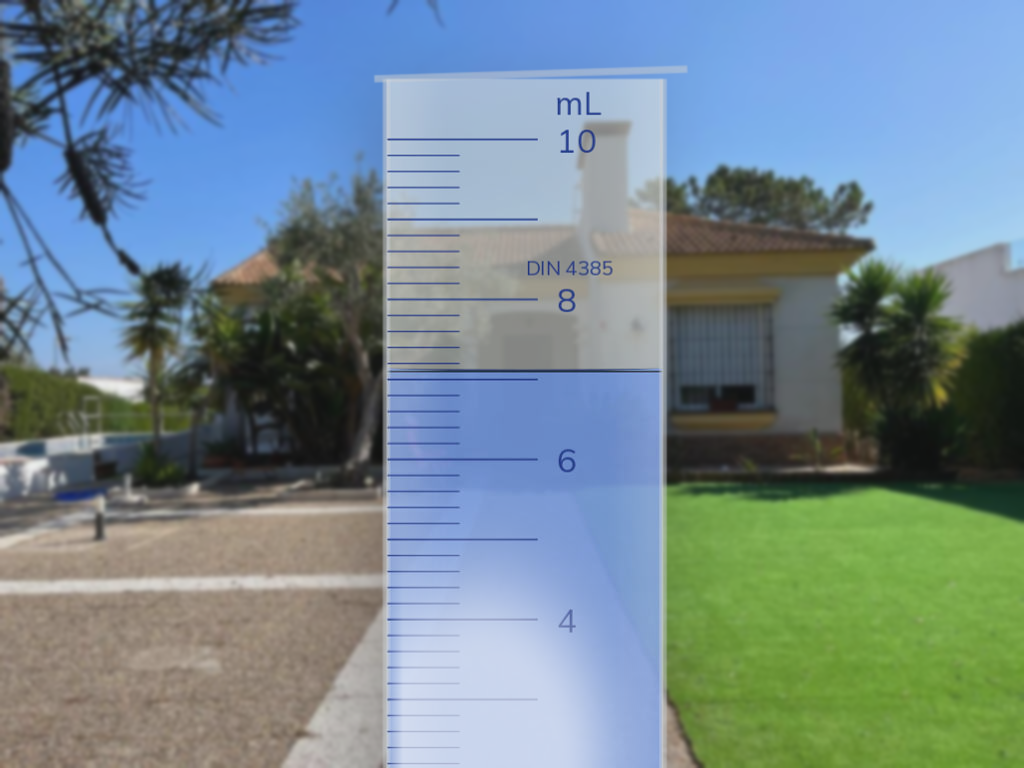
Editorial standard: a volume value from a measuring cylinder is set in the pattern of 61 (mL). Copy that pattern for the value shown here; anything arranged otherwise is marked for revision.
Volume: 7.1 (mL)
